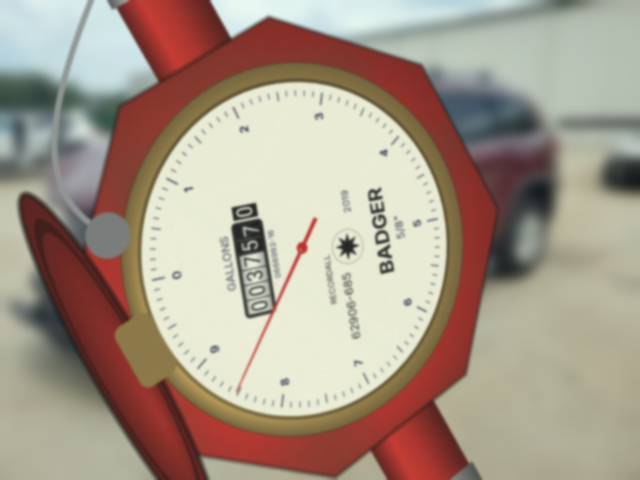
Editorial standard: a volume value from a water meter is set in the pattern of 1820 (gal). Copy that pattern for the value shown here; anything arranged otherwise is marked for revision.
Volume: 37568.5 (gal)
